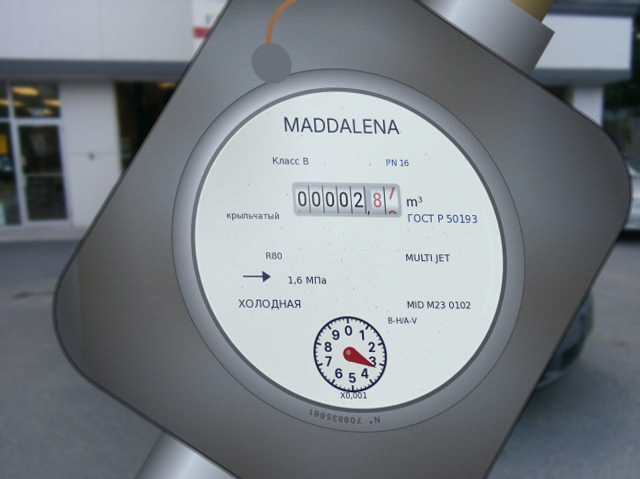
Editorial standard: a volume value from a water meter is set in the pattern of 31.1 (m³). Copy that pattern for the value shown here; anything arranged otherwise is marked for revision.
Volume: 2.873 (m³)
